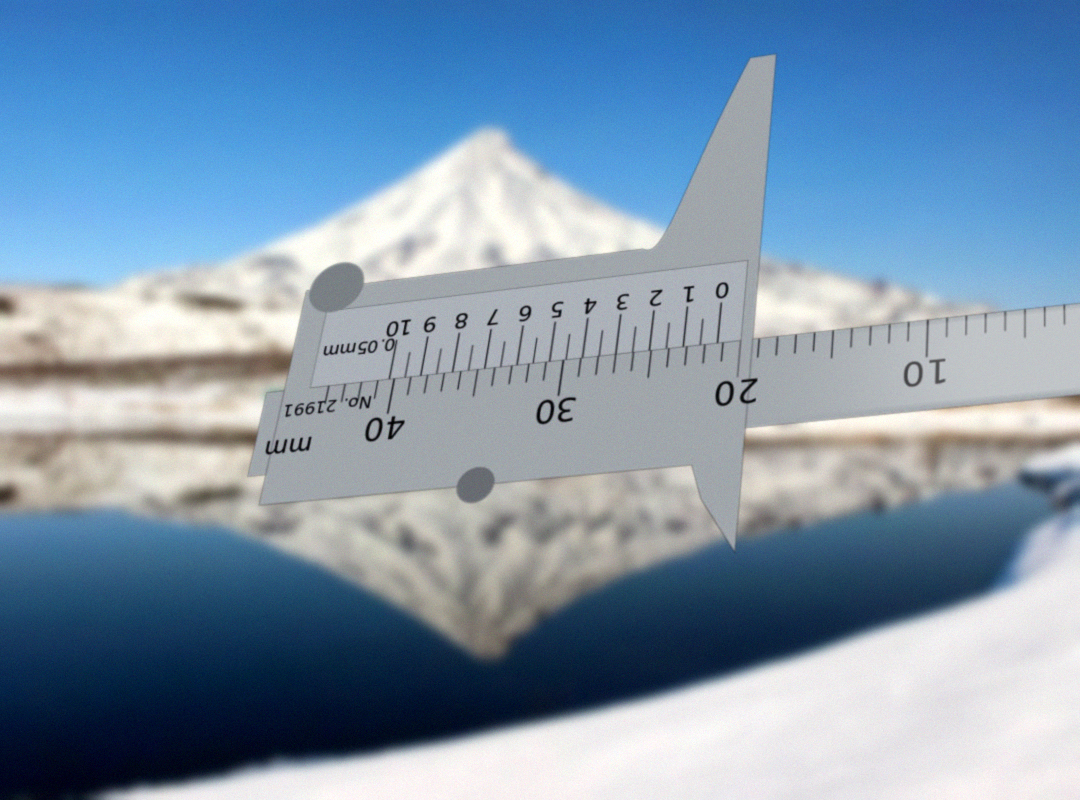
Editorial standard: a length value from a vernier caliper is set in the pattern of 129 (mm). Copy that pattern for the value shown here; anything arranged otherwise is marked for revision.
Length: 21.3 (mm)
